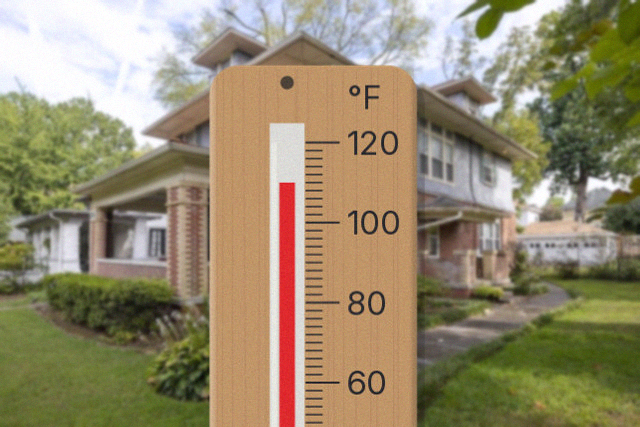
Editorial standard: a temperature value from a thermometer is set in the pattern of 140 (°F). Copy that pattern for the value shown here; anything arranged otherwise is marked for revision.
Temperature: 110 (°F)
